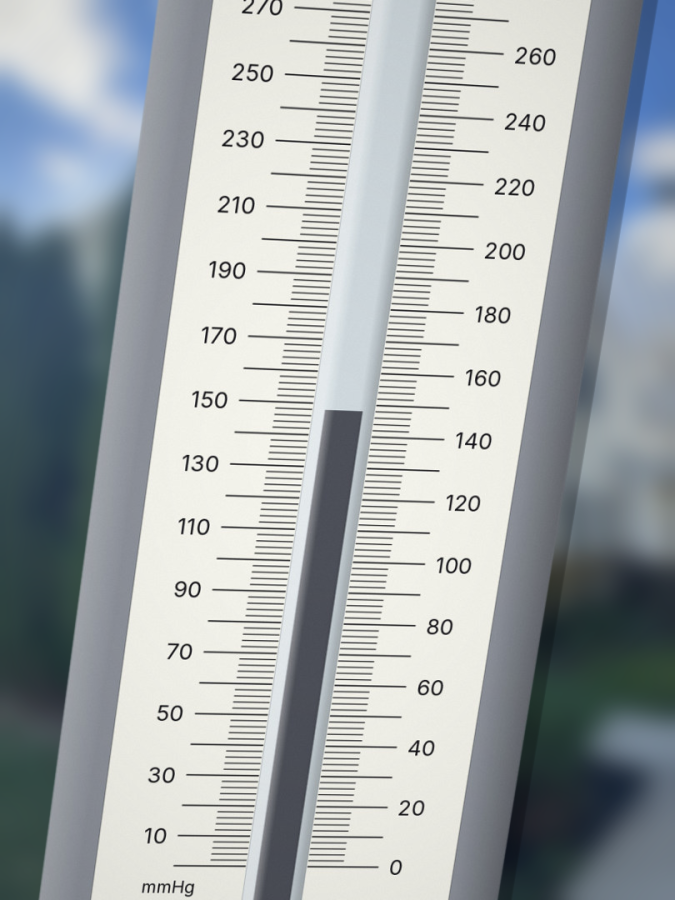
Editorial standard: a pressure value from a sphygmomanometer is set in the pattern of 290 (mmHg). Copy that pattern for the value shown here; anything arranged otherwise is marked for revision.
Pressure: 148 (mmHg)
